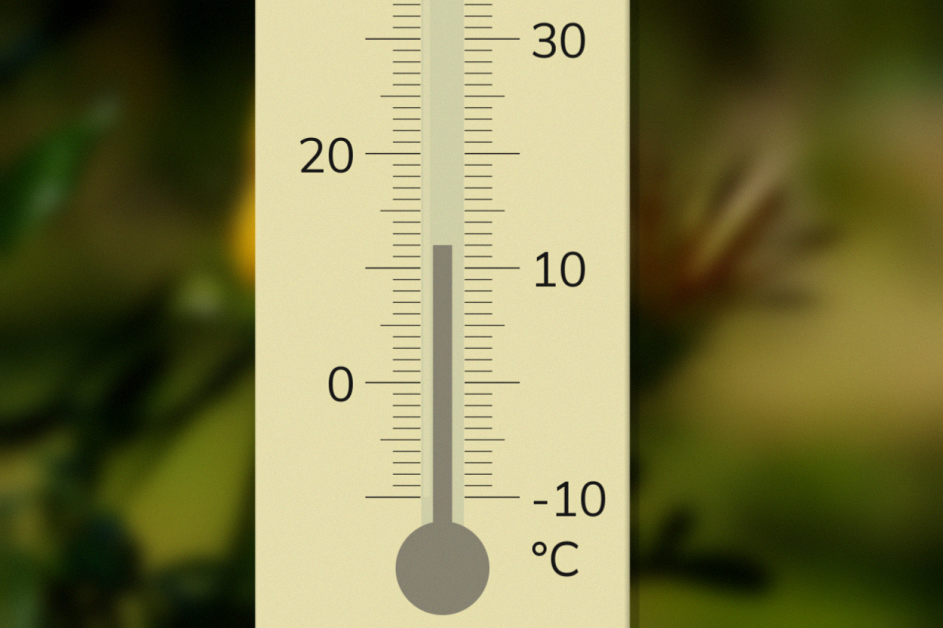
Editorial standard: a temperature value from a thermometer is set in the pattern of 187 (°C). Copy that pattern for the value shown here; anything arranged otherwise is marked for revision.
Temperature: 12 (°C)
